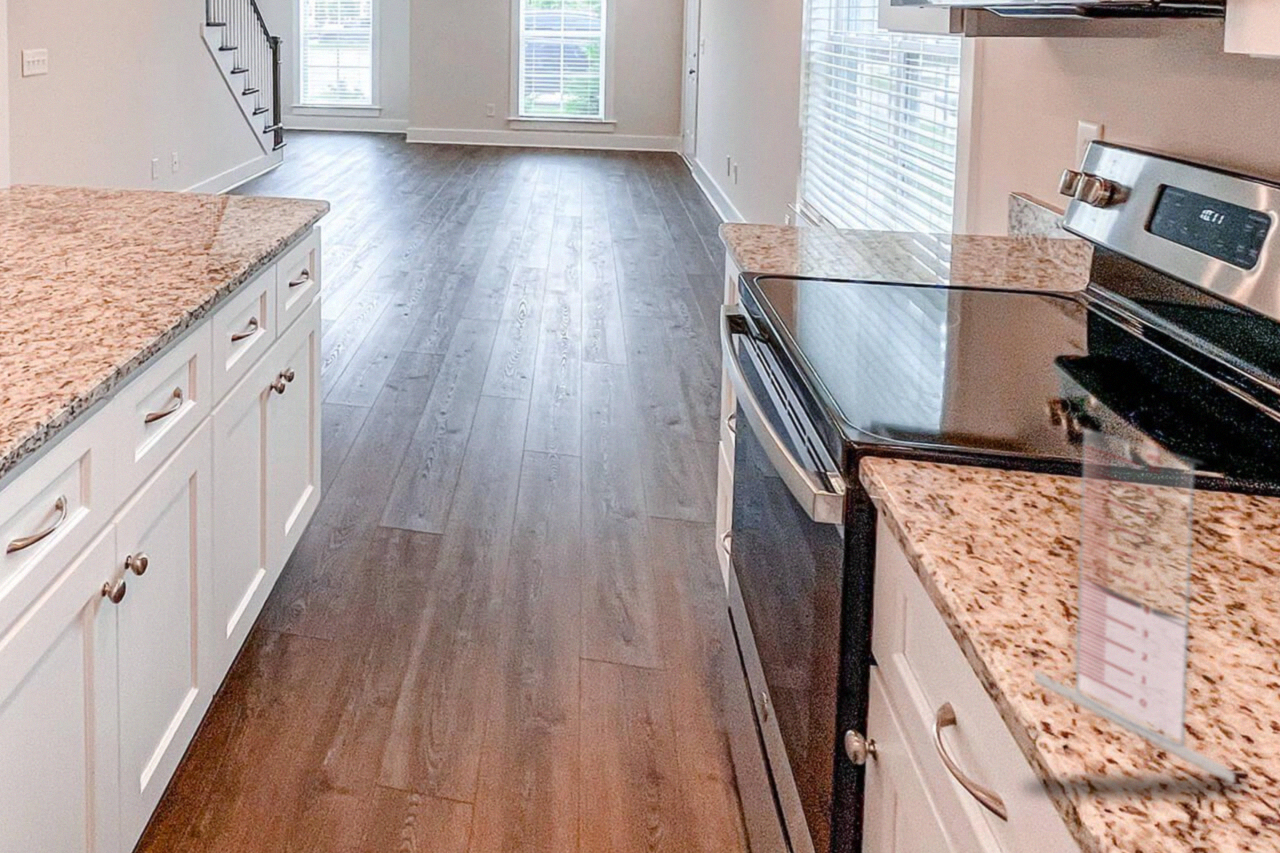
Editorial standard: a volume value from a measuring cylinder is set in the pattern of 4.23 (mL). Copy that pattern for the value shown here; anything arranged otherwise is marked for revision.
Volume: 4 (mL)
